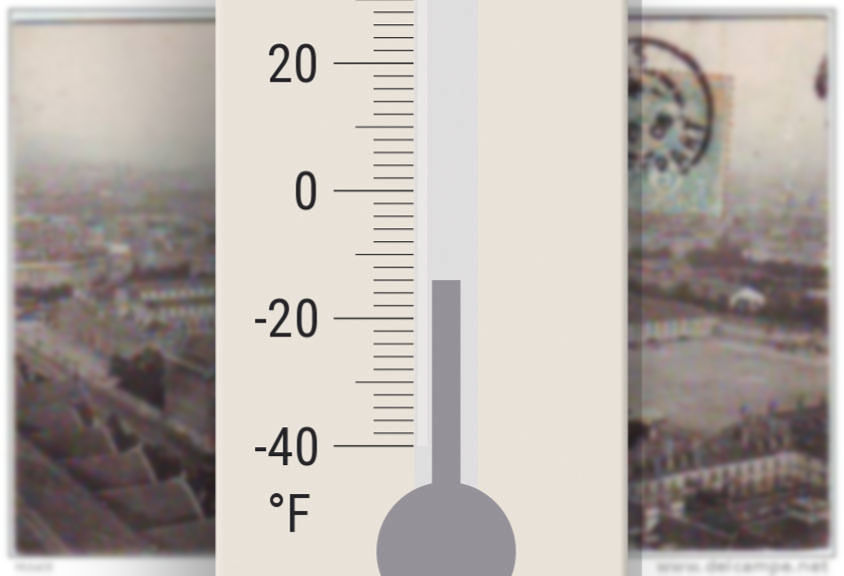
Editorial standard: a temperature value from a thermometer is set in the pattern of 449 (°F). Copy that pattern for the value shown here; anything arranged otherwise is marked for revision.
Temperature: -14 (°F)
